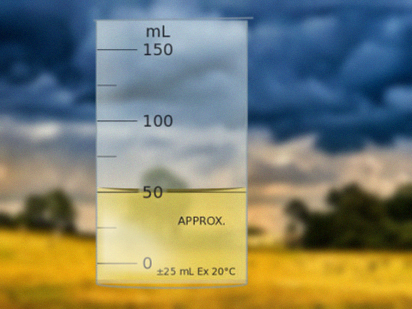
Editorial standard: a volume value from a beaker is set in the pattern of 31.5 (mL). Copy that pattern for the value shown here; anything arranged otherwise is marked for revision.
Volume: 50 (mL)
